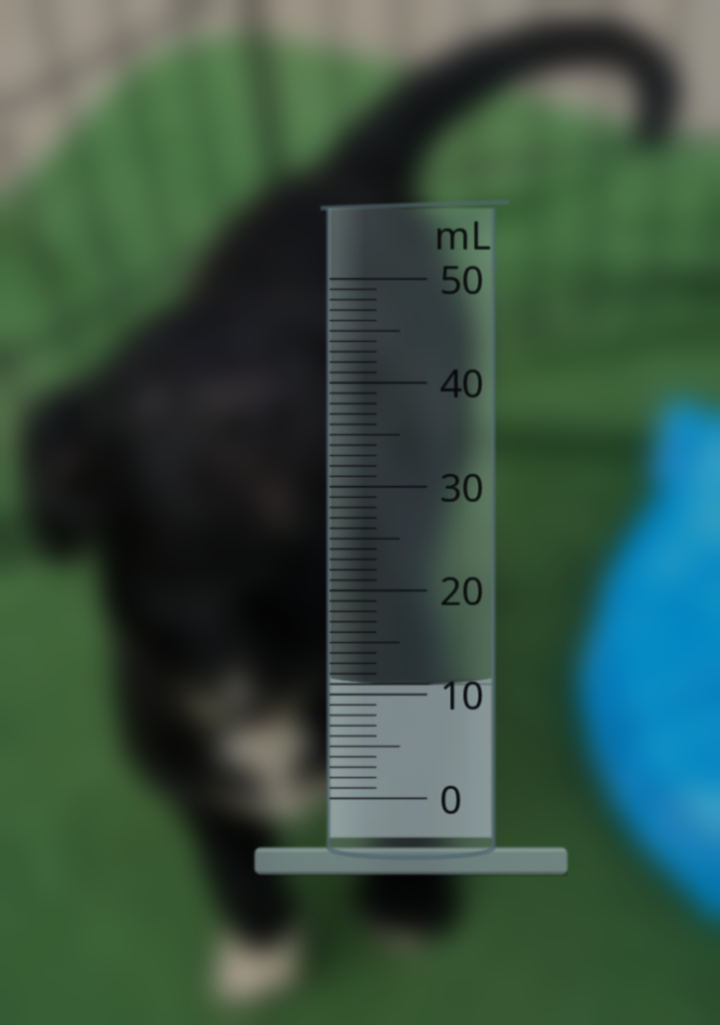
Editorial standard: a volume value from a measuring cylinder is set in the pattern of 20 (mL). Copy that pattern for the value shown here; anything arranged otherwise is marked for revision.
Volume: 11 (mL)
